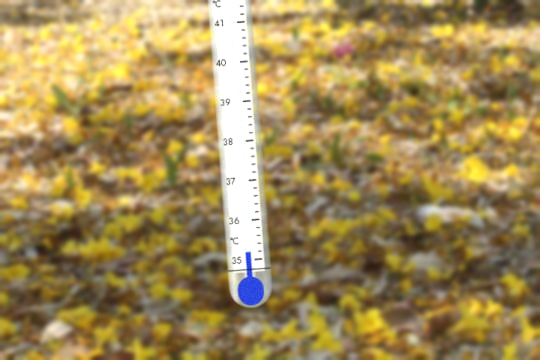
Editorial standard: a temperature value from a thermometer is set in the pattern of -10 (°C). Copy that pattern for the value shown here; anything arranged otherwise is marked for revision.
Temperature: 35.2 (°C)
